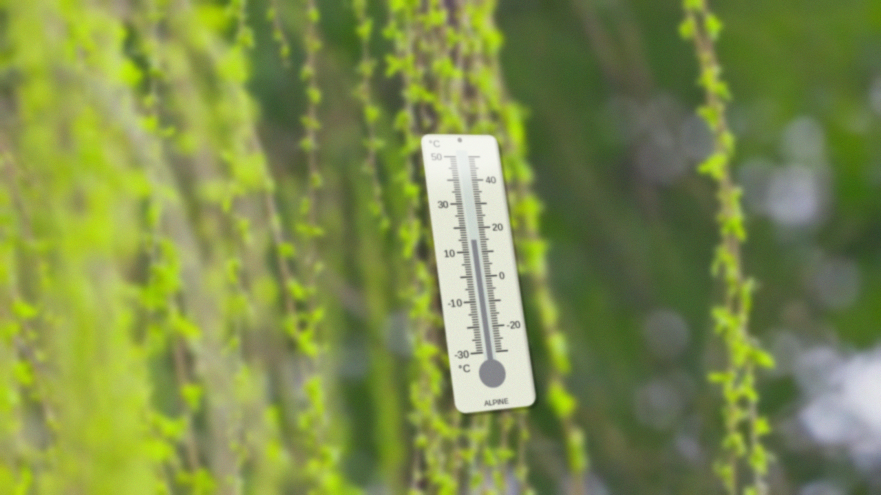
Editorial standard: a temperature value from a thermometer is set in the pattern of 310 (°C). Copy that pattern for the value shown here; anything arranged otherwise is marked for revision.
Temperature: 15 (°C)
